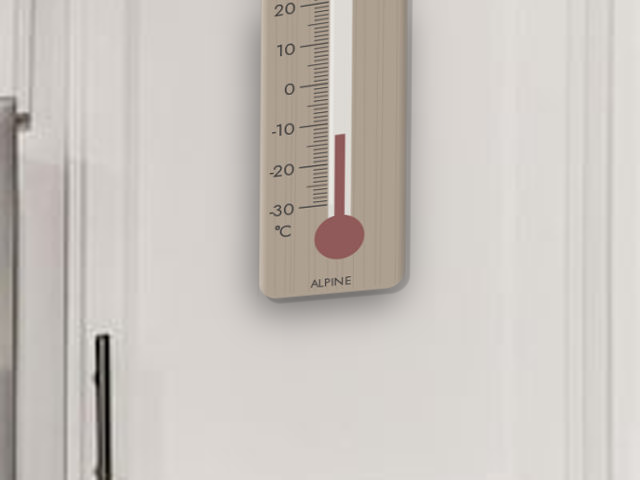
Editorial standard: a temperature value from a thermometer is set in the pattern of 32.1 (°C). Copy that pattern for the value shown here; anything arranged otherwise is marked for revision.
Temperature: -13 (°C)
